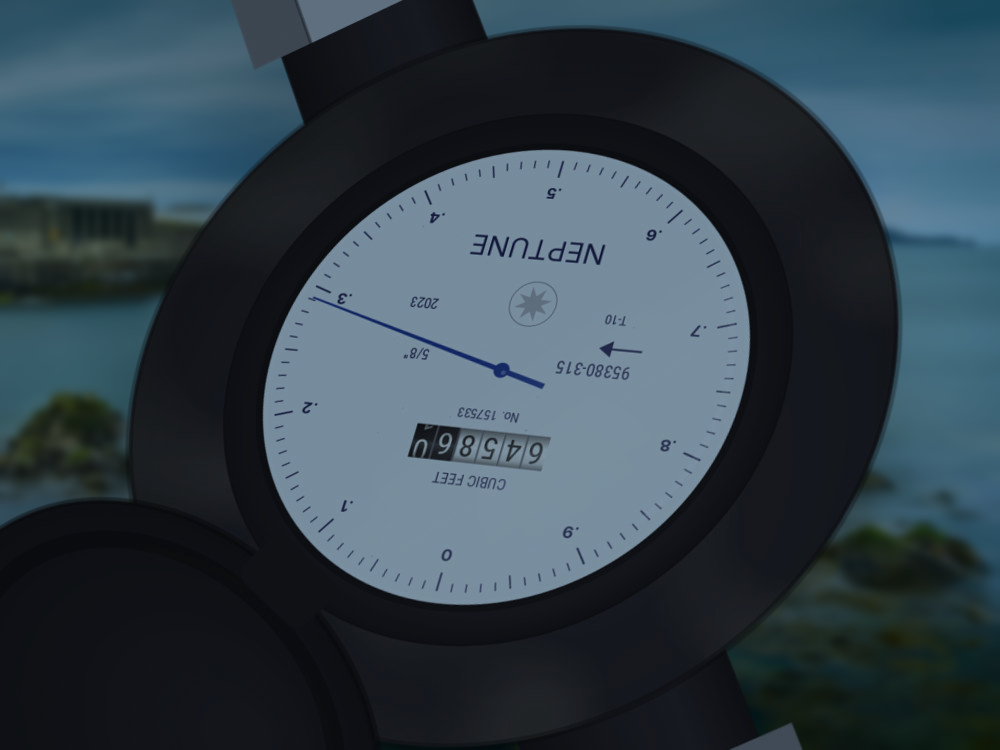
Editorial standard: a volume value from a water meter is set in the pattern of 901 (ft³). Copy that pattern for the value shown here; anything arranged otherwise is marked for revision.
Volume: 645860.29 (ft³)
